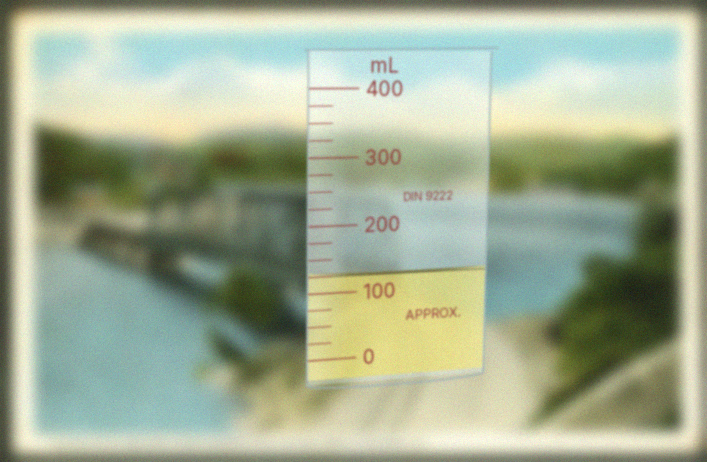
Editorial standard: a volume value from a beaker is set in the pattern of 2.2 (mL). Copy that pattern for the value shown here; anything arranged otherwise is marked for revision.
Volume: 125 (mL)
